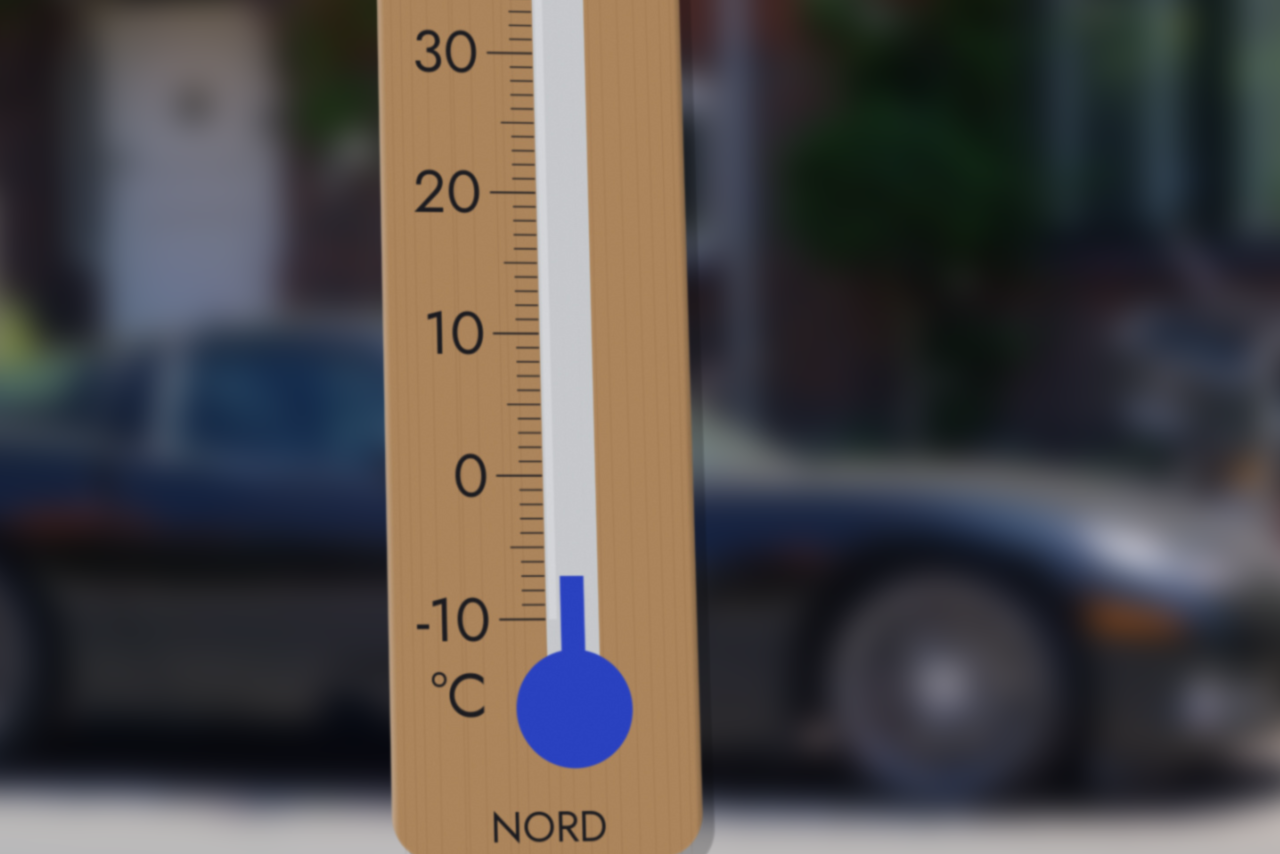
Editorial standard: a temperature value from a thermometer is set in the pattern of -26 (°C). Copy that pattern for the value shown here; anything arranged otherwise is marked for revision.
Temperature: -7 (°C)
